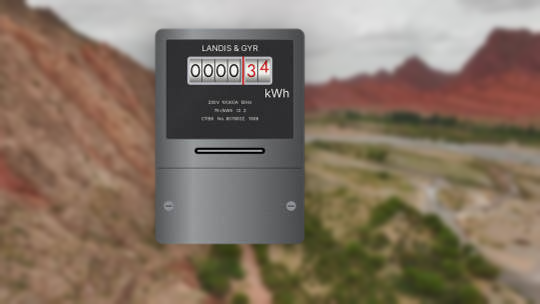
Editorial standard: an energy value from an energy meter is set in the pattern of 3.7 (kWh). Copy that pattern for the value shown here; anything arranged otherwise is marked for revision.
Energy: 0.34 (kWh)
